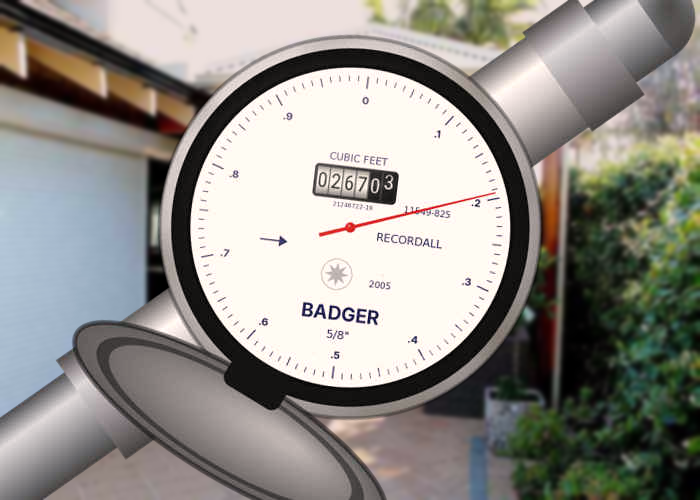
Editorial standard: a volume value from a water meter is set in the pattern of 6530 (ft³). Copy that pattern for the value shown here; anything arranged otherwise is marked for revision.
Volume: 26703.19 (ft³)
